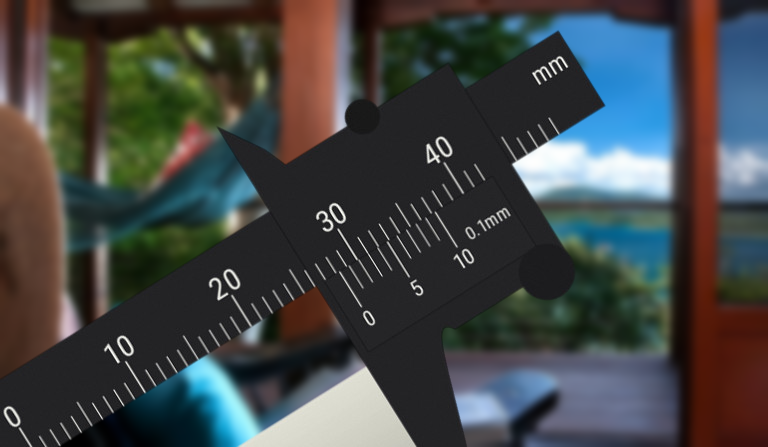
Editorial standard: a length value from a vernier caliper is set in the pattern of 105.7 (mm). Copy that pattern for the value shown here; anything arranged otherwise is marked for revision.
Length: 28.3 (mm)
